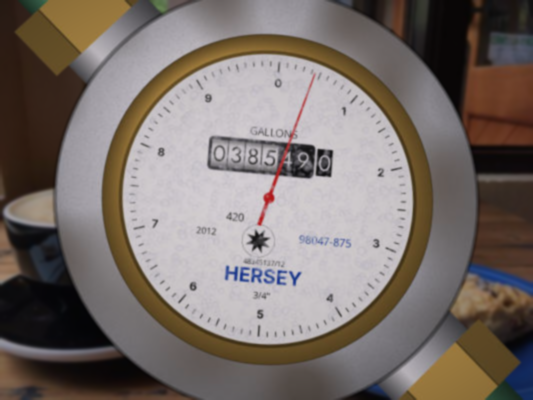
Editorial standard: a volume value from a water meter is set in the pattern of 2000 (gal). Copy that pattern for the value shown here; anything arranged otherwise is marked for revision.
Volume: 385490.4 (gal)
